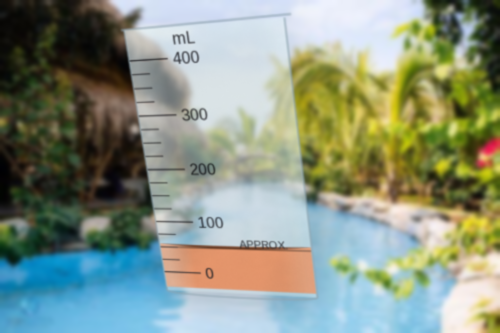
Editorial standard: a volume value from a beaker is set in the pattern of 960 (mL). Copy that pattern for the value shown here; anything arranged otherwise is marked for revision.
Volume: 50 (mL)
